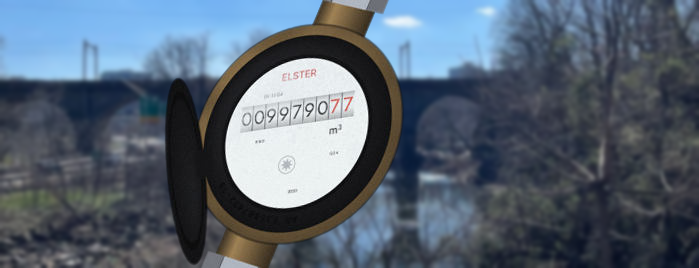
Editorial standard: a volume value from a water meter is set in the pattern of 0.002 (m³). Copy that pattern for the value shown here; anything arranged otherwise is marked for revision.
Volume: 99790.77 (m³)
